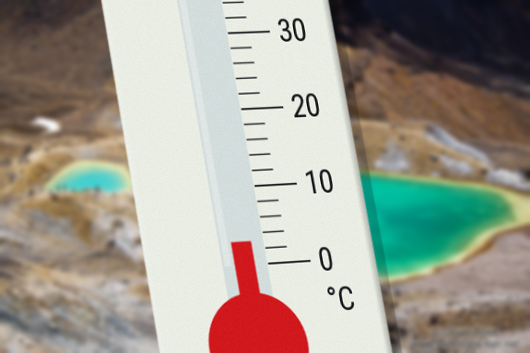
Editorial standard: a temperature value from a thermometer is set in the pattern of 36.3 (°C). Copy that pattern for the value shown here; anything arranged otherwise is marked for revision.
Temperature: 3 (°C)
